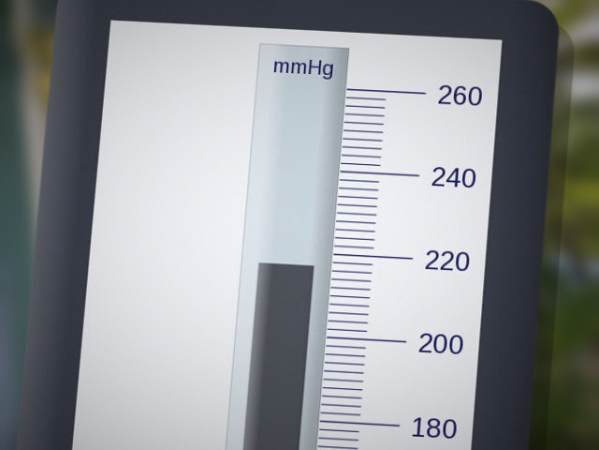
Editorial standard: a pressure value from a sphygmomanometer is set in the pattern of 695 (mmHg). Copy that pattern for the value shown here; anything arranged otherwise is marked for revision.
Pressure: 217 (mmHg)
